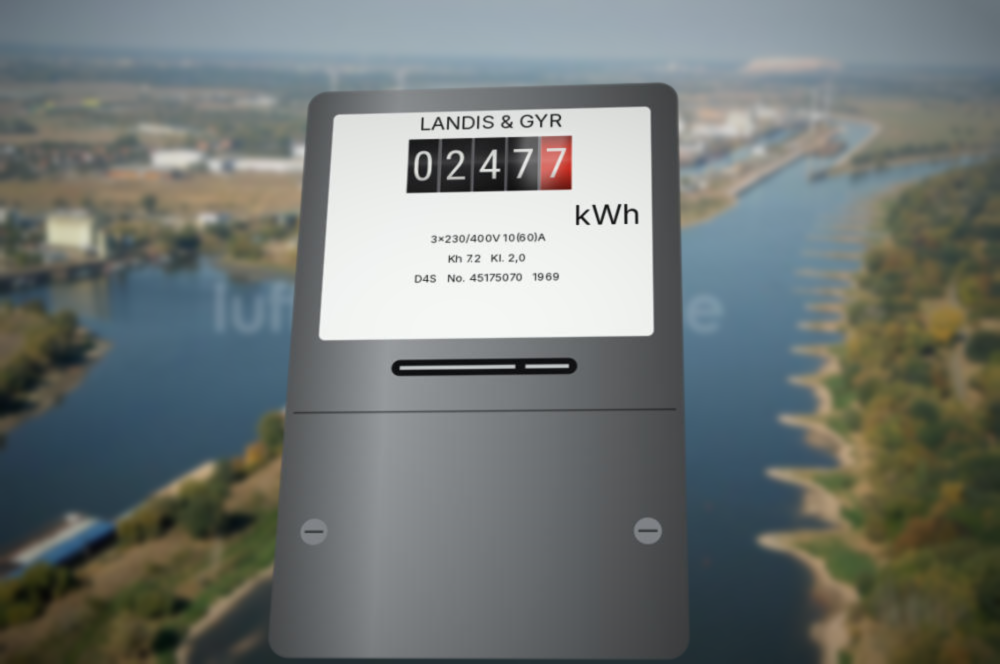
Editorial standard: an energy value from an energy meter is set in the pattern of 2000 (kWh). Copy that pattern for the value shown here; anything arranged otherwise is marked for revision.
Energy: 247.7 (kWh)
